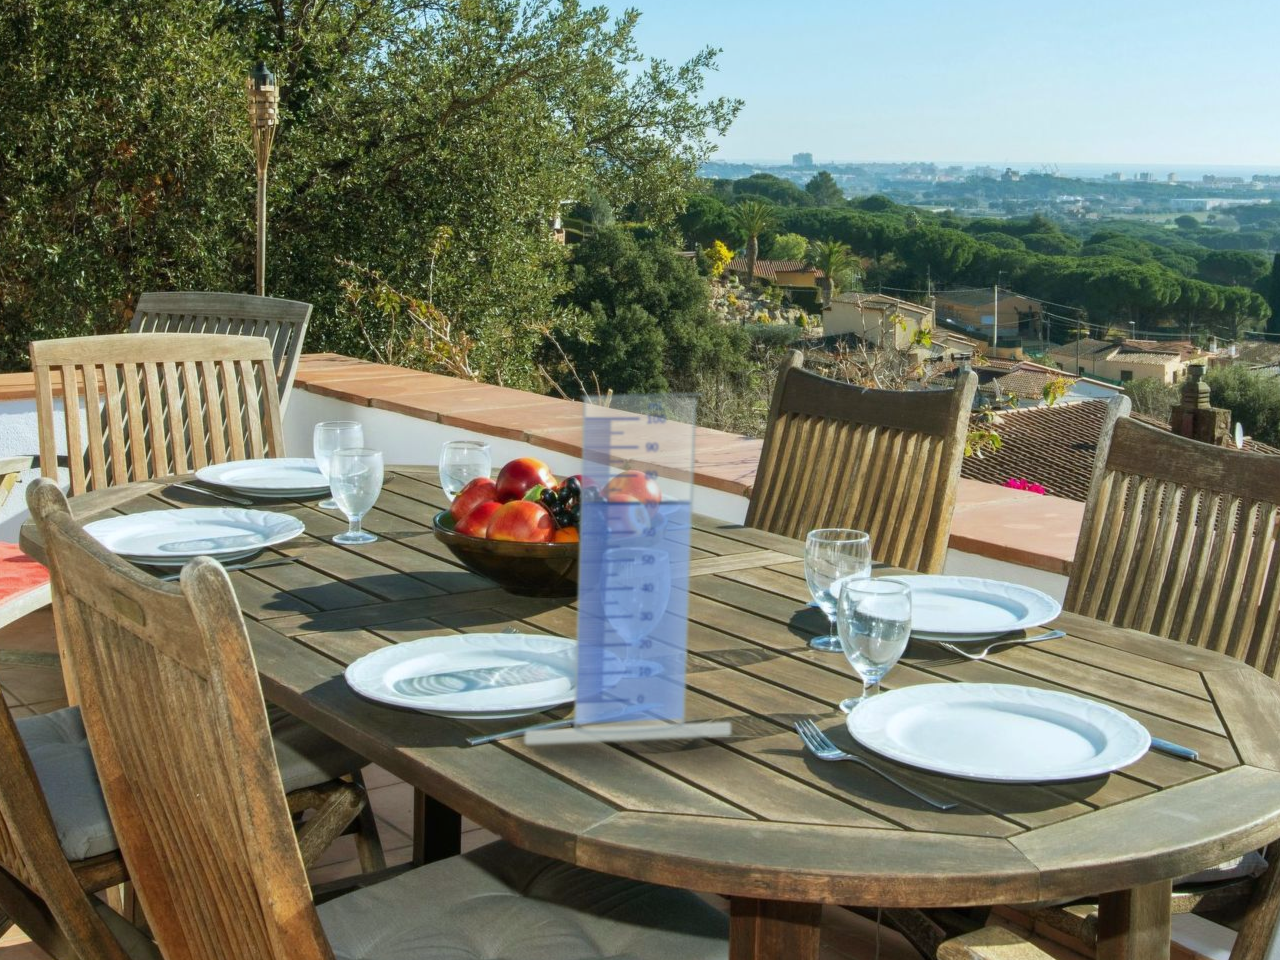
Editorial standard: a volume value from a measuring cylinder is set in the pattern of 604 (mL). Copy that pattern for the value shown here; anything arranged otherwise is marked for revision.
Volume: 70 (mL)
